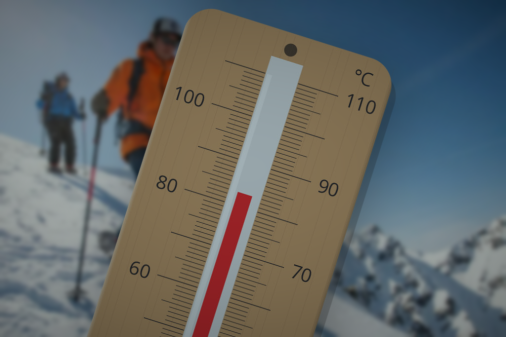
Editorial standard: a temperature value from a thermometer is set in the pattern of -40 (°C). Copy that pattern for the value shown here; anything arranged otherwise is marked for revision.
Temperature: 83 (°C)
